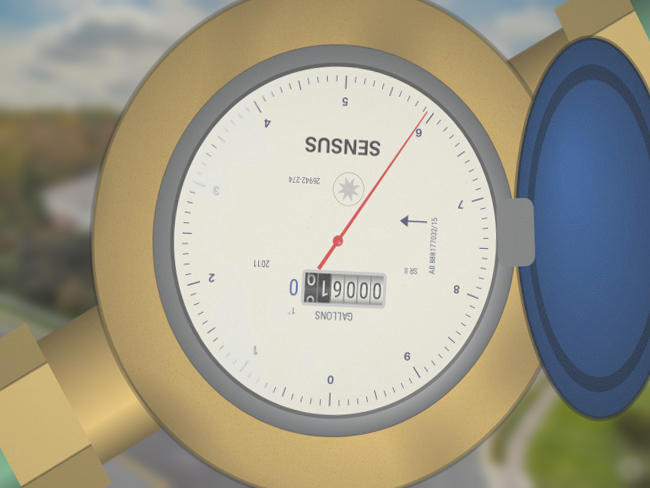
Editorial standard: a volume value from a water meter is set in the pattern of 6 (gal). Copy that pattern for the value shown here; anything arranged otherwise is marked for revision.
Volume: 6185.9 (gal)
